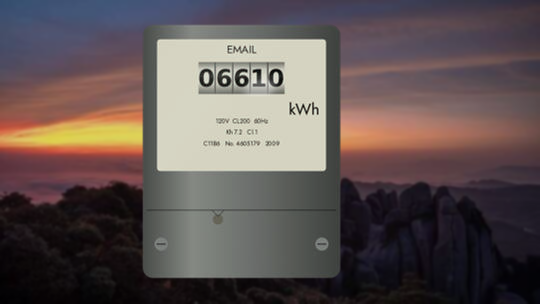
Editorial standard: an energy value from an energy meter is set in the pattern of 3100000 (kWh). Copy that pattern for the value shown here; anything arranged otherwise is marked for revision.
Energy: 6610 (kWh)
